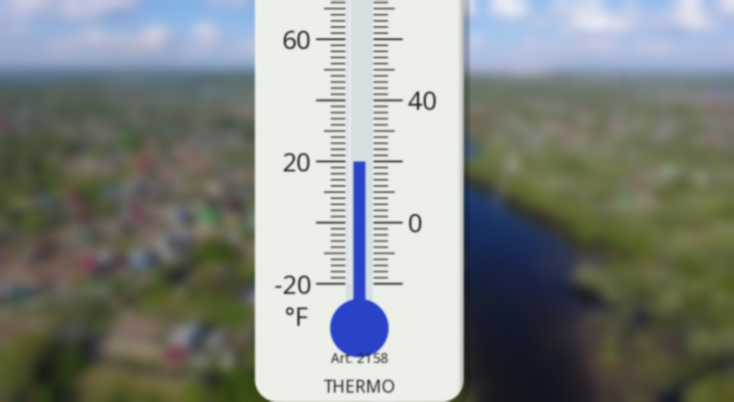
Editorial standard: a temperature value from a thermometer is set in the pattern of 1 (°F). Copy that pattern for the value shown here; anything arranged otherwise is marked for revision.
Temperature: 20 (°F)
